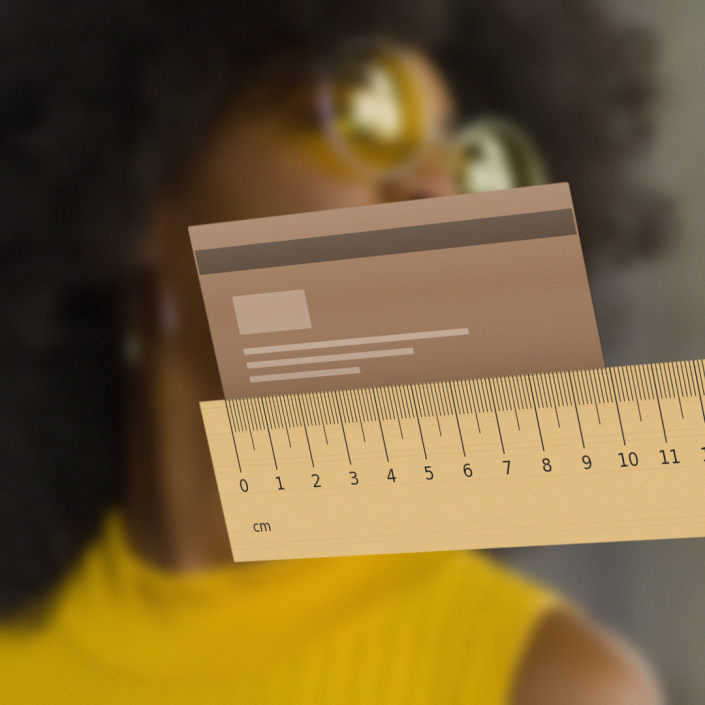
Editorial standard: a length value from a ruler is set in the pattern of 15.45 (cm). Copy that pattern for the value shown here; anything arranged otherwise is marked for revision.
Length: 9.9 (cm)
